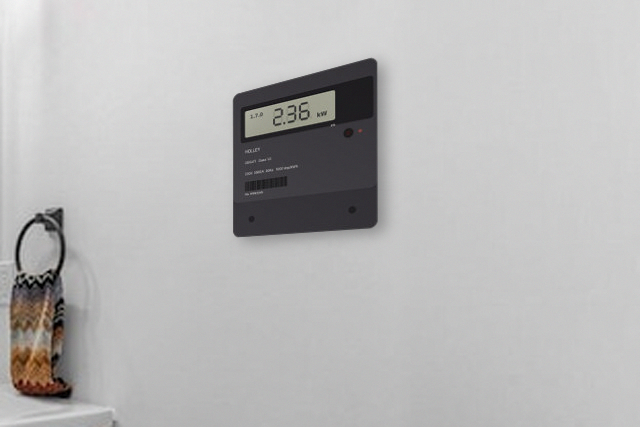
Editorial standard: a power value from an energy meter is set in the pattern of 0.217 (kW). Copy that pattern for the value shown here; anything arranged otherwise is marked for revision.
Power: 2.36 (kW)
